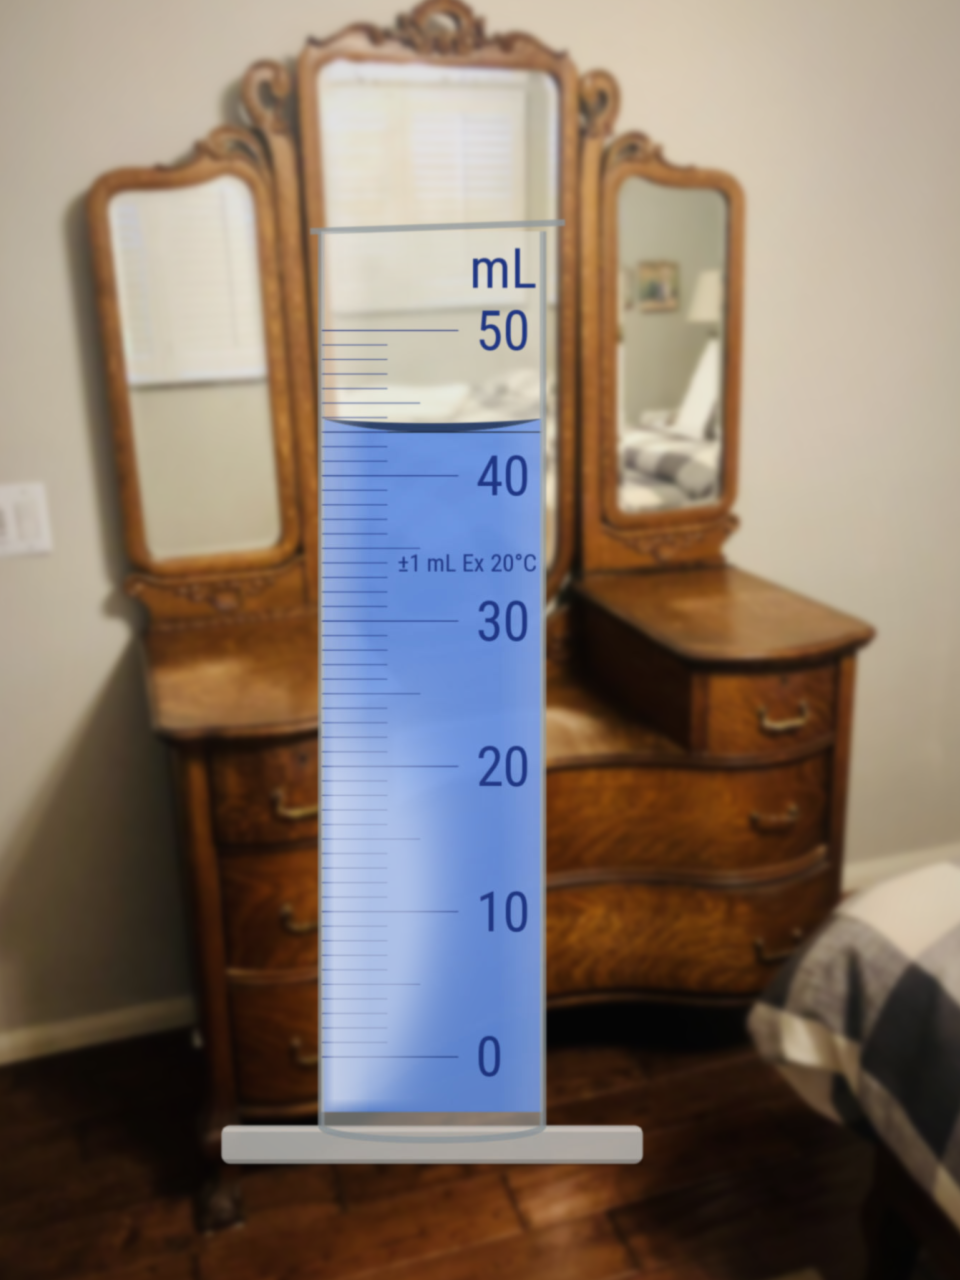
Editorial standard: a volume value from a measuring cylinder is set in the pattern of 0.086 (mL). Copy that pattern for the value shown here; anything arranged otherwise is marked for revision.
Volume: 43 (mL)
